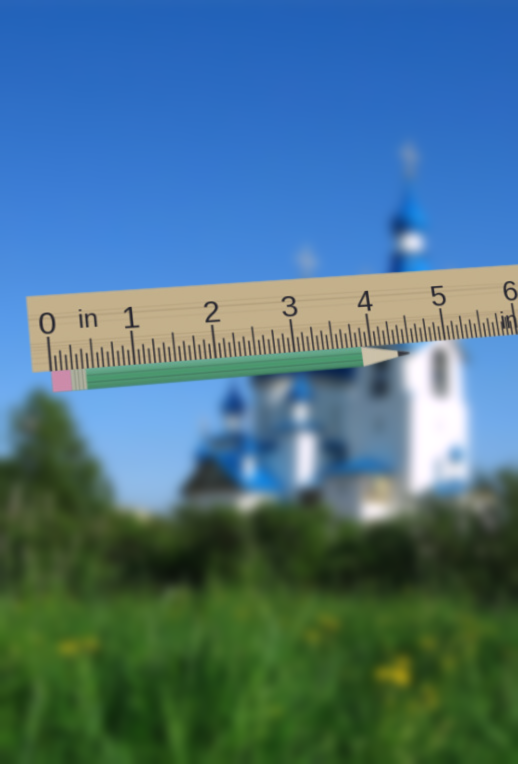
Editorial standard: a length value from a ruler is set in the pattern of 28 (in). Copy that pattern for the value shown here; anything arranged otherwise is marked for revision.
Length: 4.5 (in)
